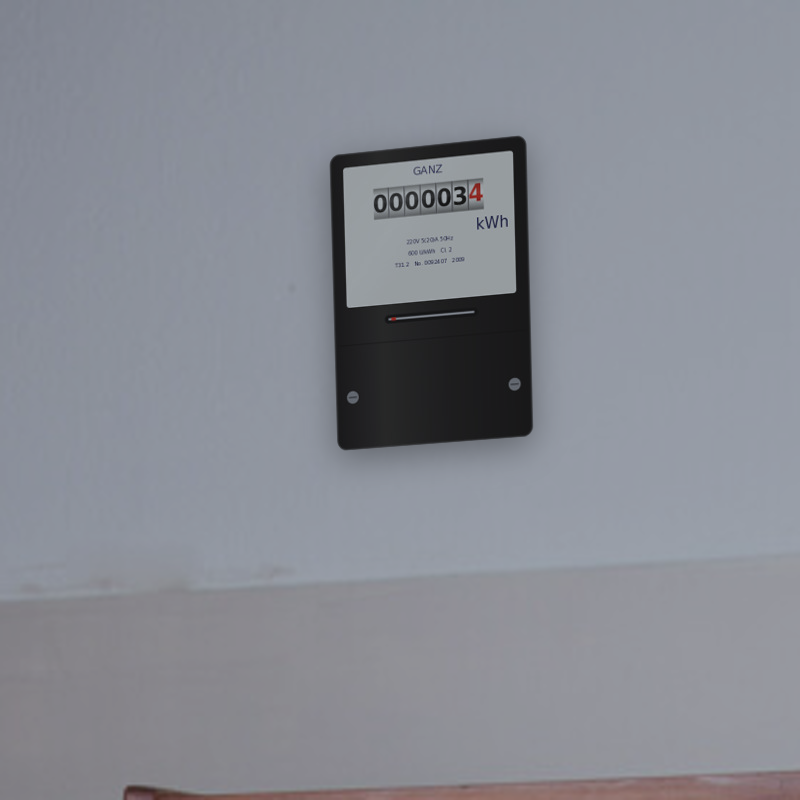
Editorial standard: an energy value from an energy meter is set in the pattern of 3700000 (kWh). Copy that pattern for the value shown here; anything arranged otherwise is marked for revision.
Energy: 3.4 (kWh)
